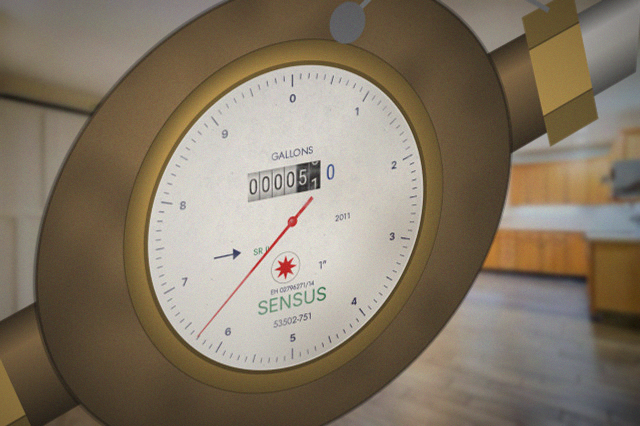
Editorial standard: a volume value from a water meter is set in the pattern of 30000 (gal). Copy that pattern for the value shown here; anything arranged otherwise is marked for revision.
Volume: 506.3 (gal)
